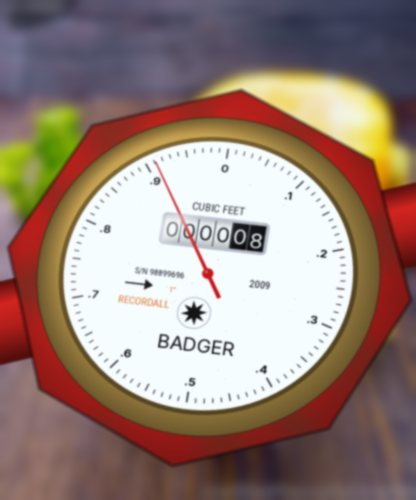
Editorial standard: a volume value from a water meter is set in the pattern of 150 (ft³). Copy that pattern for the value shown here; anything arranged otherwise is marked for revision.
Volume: 7.91 (ft³)
